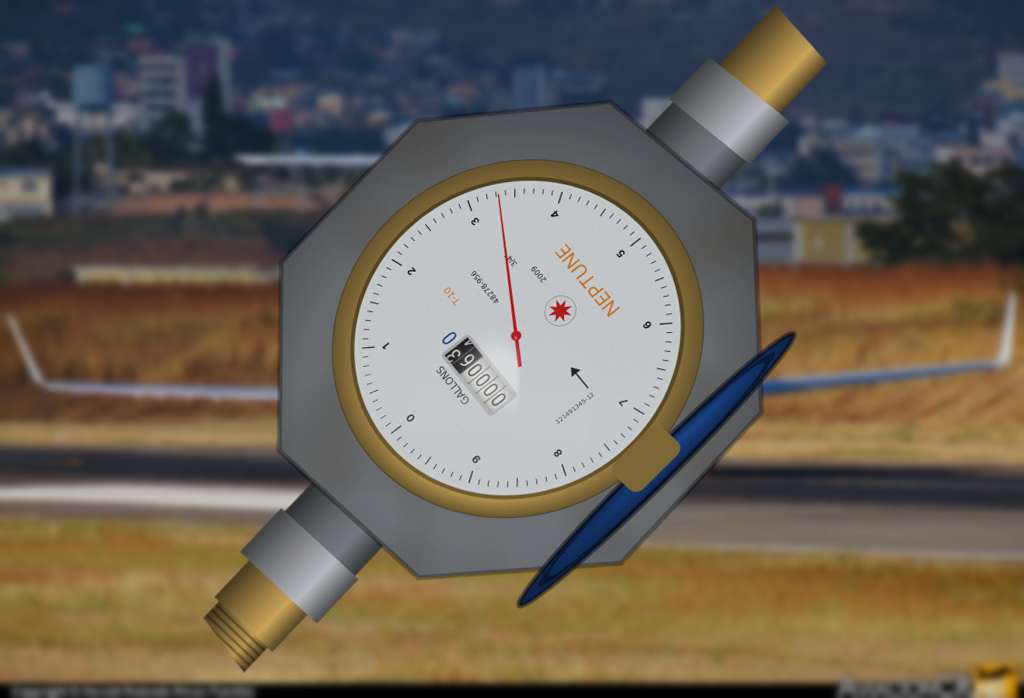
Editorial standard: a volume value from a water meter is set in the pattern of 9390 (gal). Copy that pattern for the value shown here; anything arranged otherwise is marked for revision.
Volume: 633.3 (gal)
